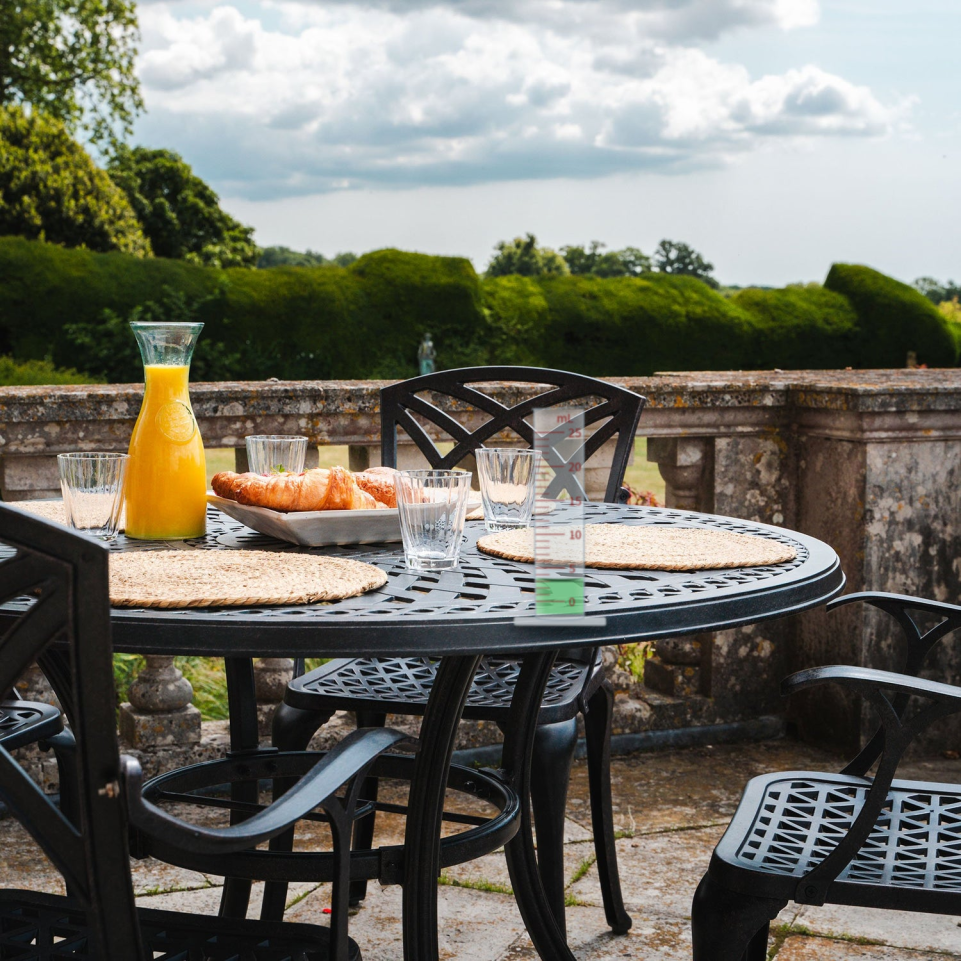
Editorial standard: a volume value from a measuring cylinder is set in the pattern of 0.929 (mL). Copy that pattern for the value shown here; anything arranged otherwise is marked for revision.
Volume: 3 (mL)
